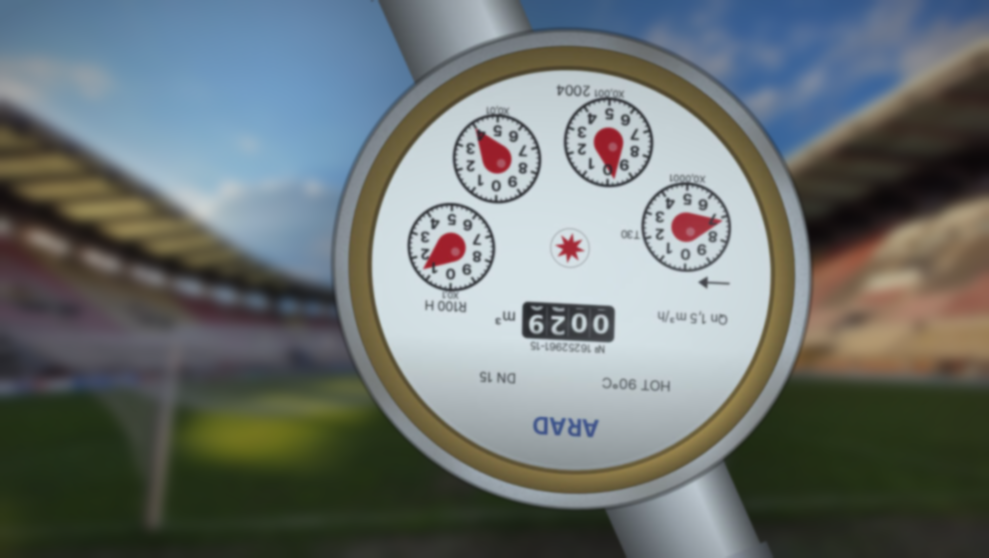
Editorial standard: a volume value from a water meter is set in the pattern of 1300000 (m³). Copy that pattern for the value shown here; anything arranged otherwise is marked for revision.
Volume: 29.1397 (m³)
